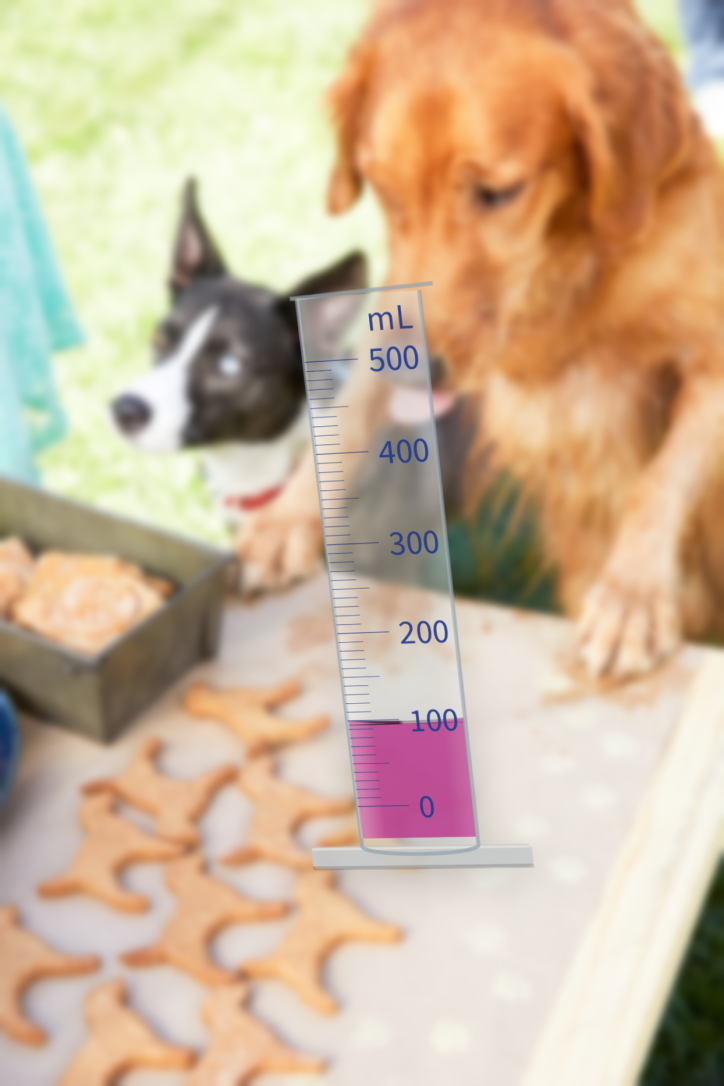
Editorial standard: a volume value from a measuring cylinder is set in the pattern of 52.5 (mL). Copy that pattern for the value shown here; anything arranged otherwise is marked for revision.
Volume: 95 (mL)
